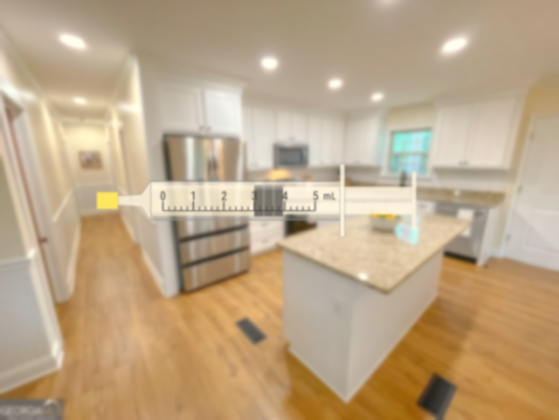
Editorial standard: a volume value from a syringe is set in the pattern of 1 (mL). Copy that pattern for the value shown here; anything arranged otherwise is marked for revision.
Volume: 3 (mL)
